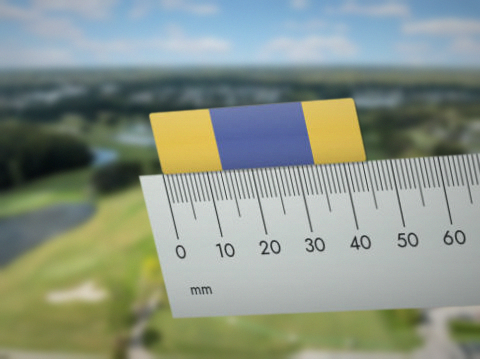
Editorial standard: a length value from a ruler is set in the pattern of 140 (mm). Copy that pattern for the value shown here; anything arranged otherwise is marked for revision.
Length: 45 (mm)
